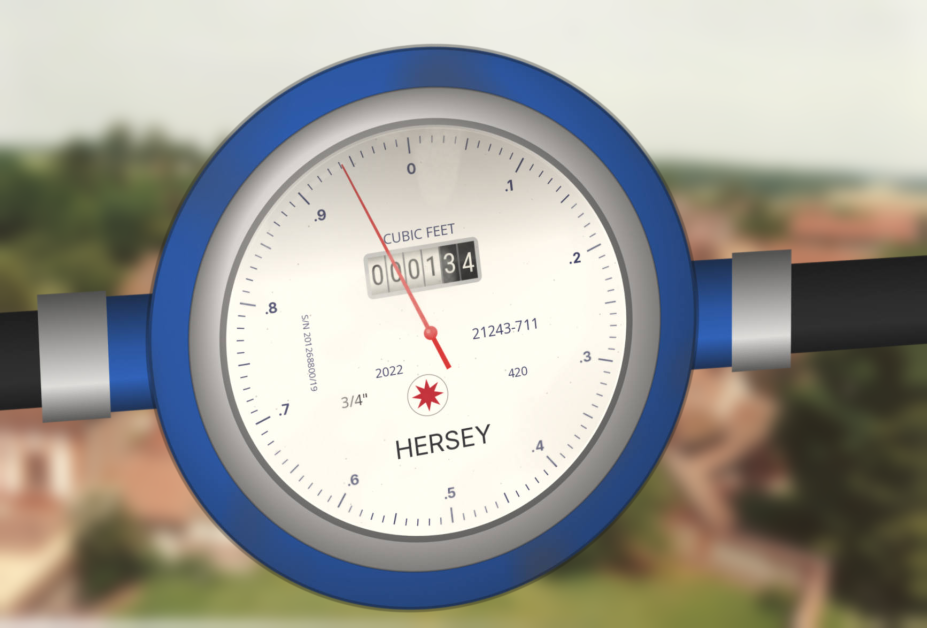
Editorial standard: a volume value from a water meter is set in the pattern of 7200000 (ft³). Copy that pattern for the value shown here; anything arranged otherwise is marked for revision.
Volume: 133.94 (ft³)
